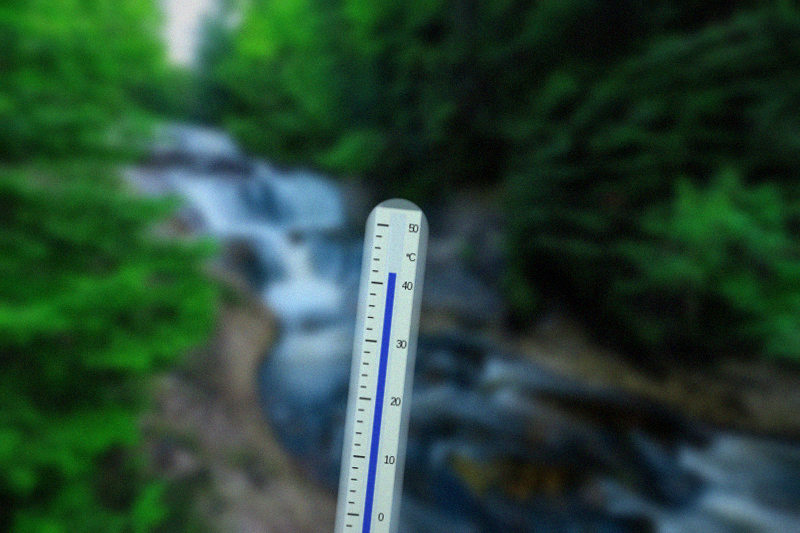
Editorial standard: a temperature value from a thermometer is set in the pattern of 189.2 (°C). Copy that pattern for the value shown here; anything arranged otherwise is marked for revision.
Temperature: 42 (°C)
